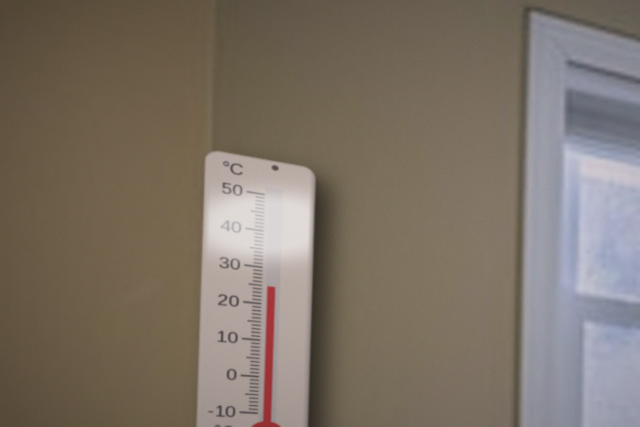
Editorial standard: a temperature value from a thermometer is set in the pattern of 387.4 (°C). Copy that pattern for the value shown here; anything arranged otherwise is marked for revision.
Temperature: 25 (°C)
